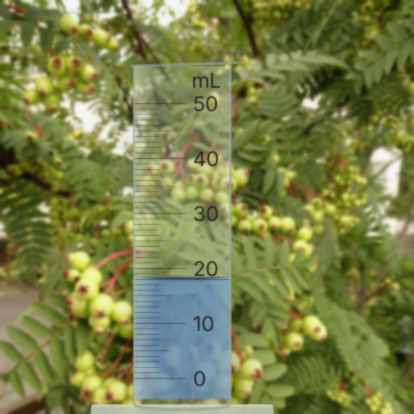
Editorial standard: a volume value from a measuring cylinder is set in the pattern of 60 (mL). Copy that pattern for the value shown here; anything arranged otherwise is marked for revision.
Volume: 18 (mL)
